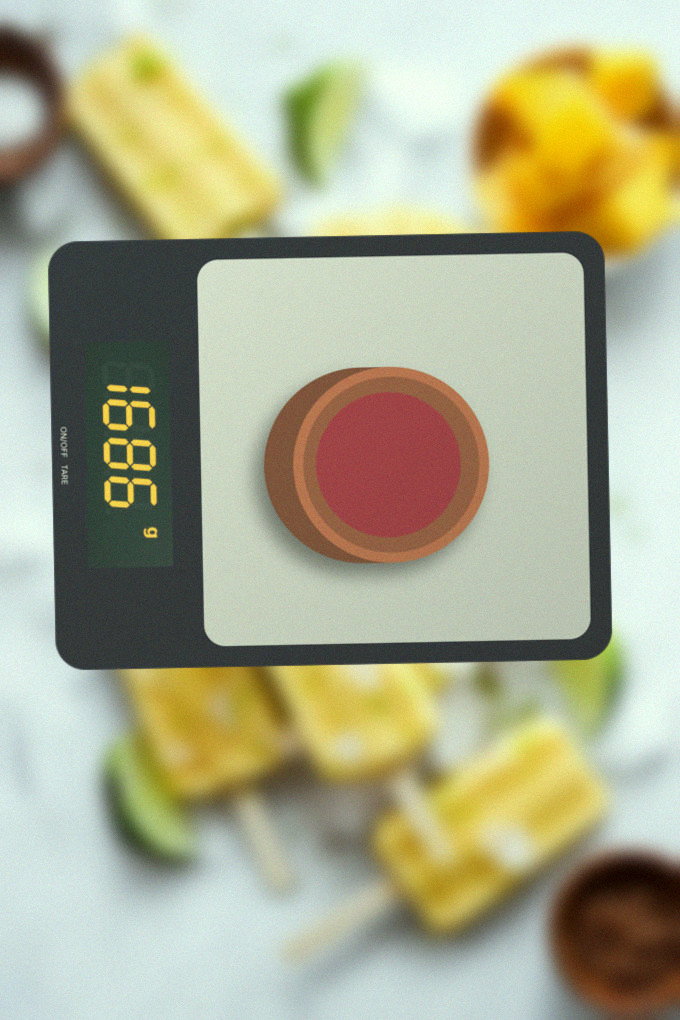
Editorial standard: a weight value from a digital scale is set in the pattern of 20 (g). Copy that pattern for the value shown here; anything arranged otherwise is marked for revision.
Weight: 1686 (g)
